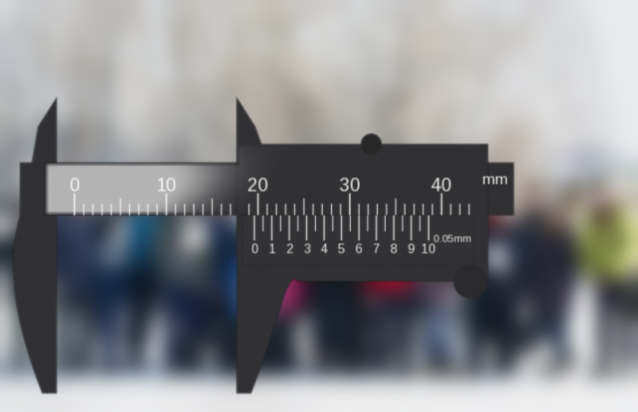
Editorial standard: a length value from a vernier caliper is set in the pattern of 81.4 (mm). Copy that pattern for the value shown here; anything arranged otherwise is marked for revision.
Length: 19.6 (mm)
